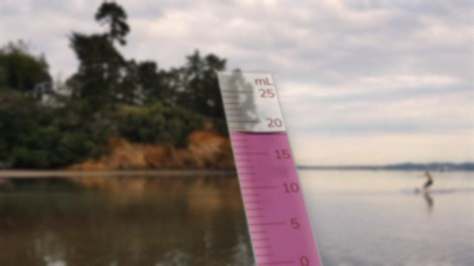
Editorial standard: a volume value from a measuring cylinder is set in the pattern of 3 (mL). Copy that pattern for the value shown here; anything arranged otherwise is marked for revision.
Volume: 18 (mL)
